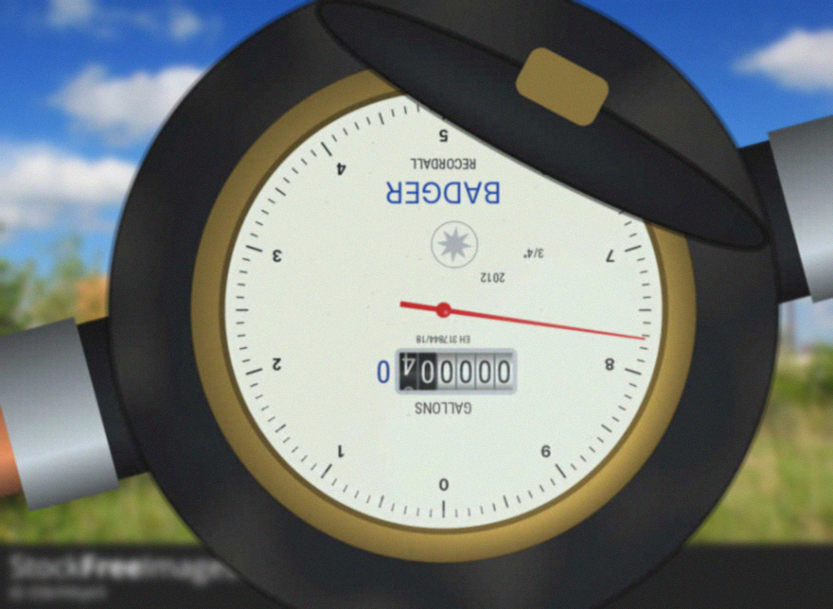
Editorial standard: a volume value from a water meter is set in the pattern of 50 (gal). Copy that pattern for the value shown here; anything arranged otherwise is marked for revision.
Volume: 37.7 (gal)
